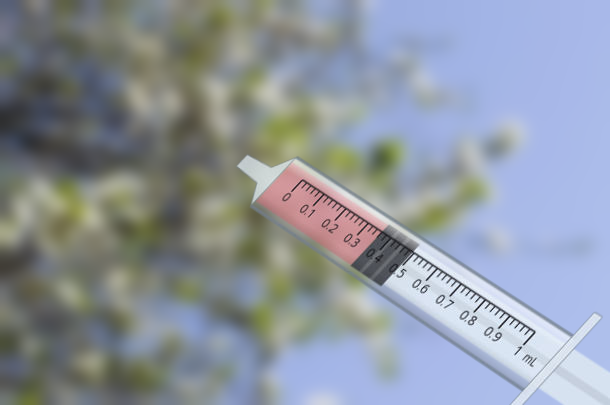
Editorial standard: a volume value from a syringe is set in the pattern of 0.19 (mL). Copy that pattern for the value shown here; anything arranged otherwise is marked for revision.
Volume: 0.36 (mL)
